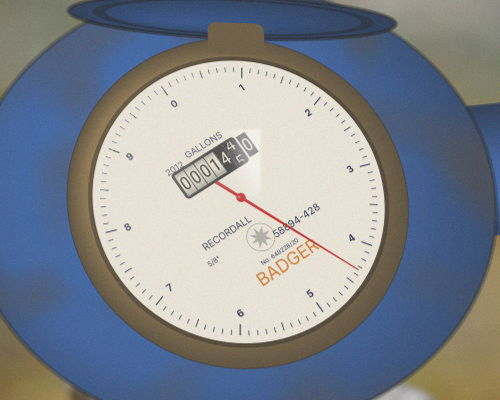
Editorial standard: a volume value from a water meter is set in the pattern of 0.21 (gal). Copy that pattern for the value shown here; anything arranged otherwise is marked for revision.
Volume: 1444.3 (gal)
